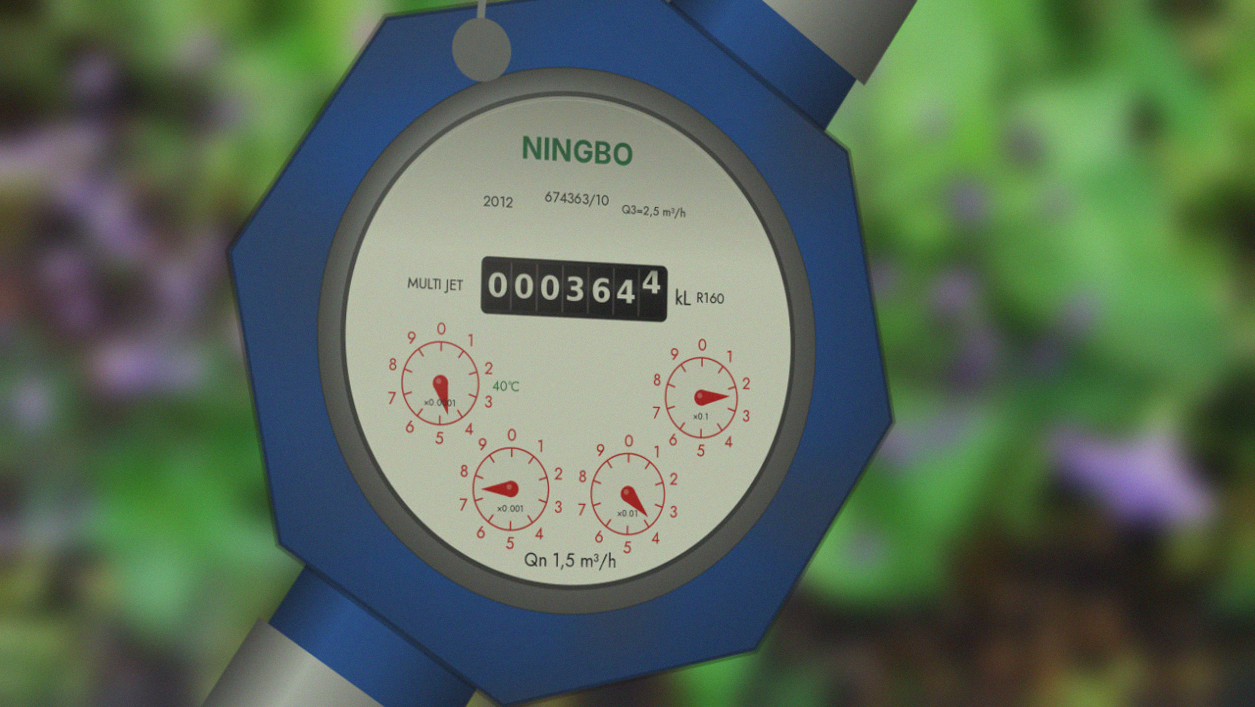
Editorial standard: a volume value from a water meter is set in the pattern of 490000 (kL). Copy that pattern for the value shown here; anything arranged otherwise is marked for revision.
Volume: 3644.2374 (kL)
